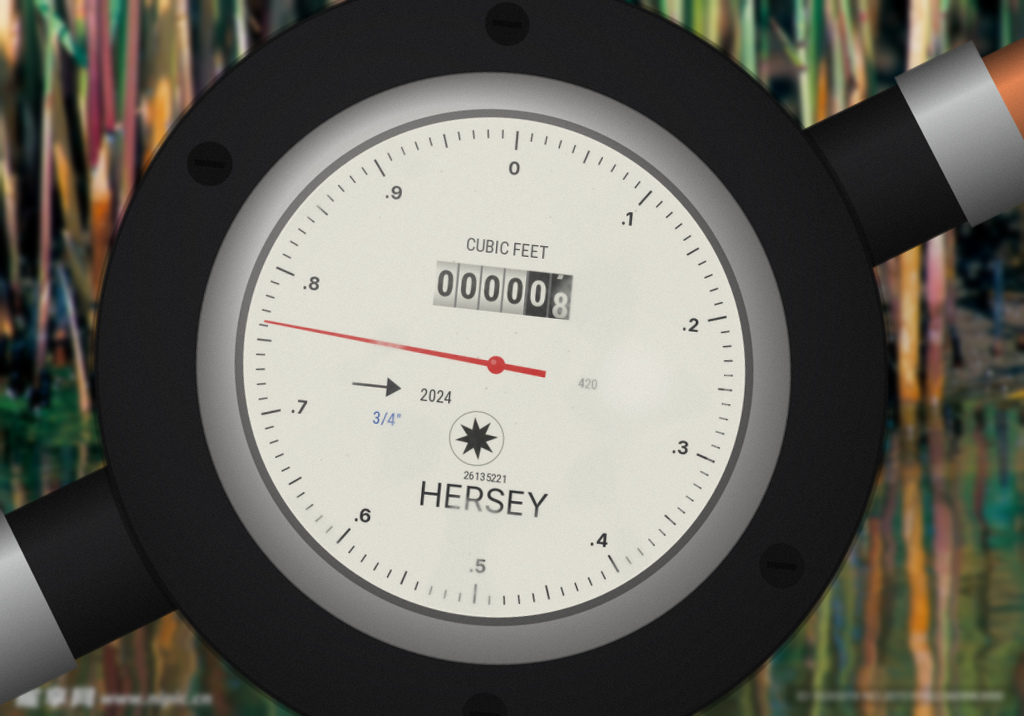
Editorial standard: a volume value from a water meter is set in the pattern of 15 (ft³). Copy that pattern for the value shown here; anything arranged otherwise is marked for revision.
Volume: 7.76 (ft³)
